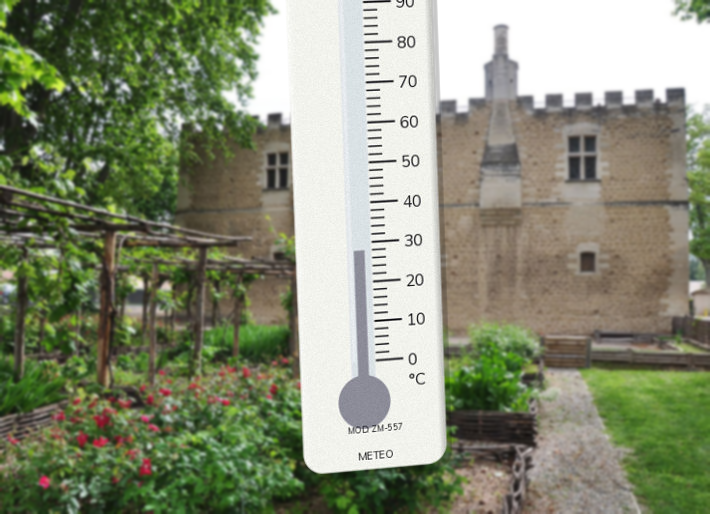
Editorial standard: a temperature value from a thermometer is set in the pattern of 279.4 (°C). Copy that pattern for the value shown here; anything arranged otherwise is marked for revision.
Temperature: 28 (°C)
